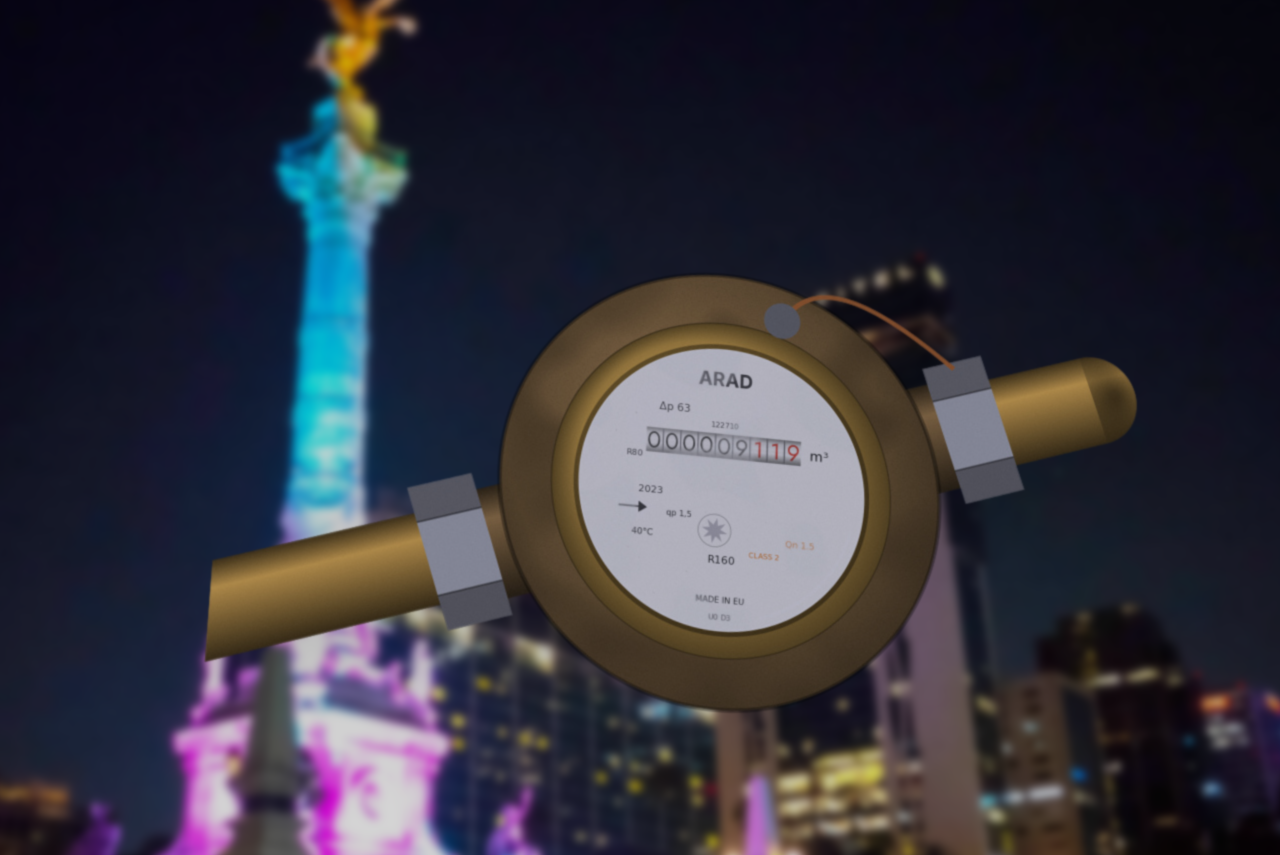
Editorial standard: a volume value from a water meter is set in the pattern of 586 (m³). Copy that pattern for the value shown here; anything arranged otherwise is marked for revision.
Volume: 9.119 (m³)
